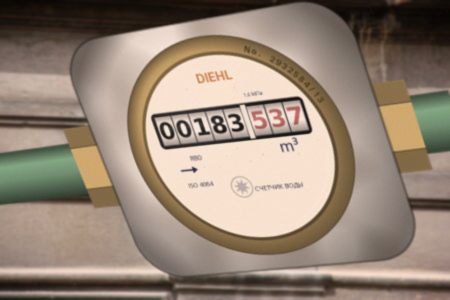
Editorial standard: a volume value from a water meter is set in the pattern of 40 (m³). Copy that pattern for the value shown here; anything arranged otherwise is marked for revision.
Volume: 183.537 (m³)
